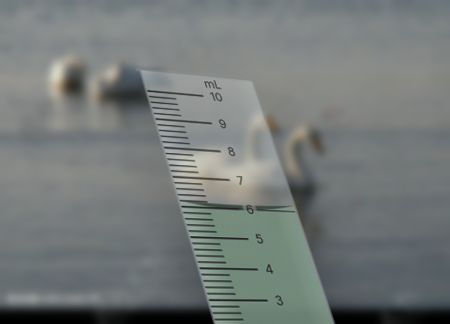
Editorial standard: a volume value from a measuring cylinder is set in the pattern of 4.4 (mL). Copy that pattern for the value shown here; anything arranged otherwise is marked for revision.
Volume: 6 (mL)
